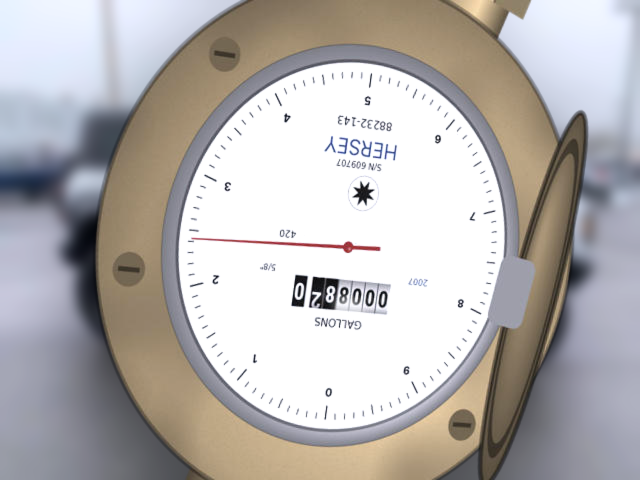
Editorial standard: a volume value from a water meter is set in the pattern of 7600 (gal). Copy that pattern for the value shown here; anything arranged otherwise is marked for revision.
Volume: 8822.4 (gal)
